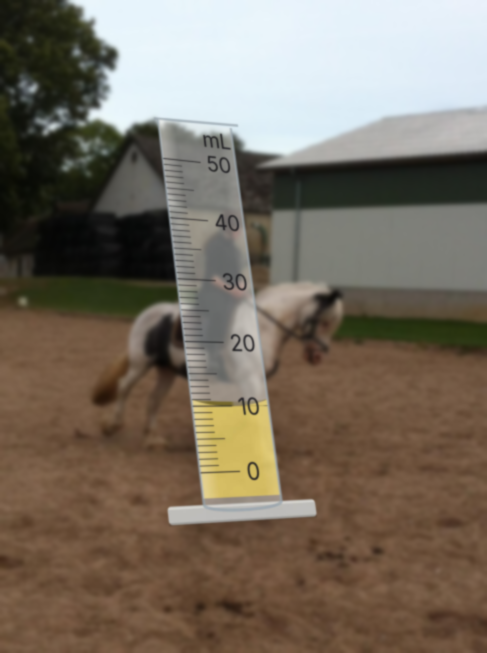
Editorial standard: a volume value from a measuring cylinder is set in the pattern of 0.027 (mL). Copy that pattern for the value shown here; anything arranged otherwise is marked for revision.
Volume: 10 (mL)
